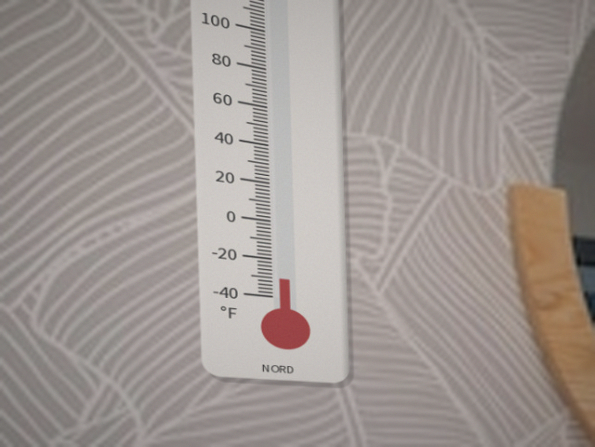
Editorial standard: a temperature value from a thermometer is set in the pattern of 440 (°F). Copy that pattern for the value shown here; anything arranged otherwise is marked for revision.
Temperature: -30 (°F)
